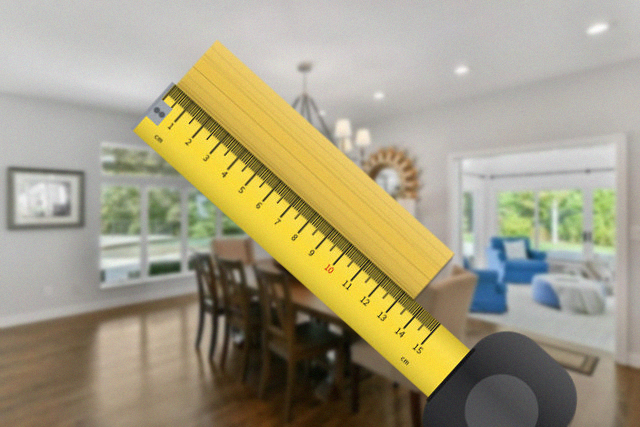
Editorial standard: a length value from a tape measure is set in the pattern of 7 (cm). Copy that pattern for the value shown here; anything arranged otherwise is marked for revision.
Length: 13.5 (cm)
